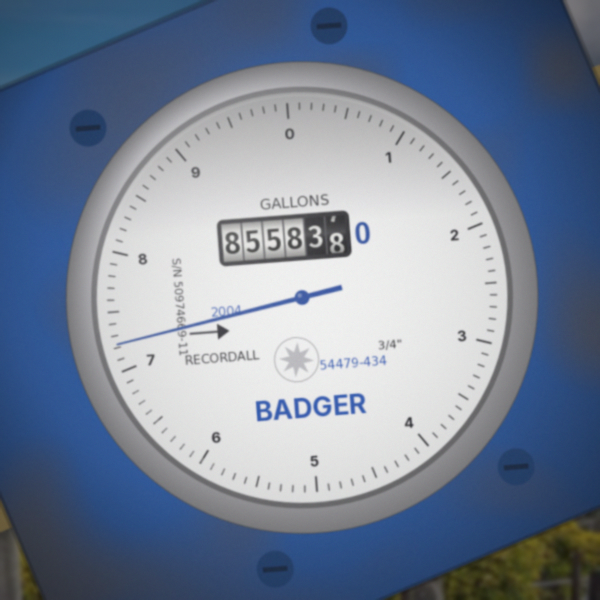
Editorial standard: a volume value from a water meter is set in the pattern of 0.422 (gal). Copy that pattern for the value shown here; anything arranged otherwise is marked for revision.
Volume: 8558377.2 (gal)
